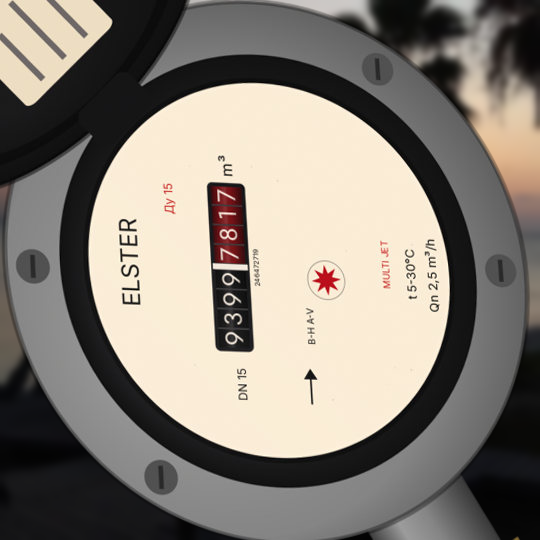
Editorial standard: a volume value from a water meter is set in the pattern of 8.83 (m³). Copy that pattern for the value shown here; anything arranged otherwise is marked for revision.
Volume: 9399.7817 (m³)
